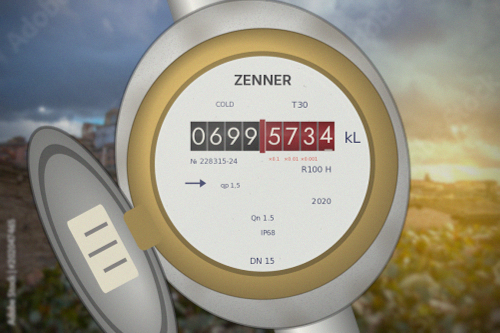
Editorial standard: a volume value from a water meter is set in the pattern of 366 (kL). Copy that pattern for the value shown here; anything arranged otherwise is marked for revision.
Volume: 699.5734 (kL)
